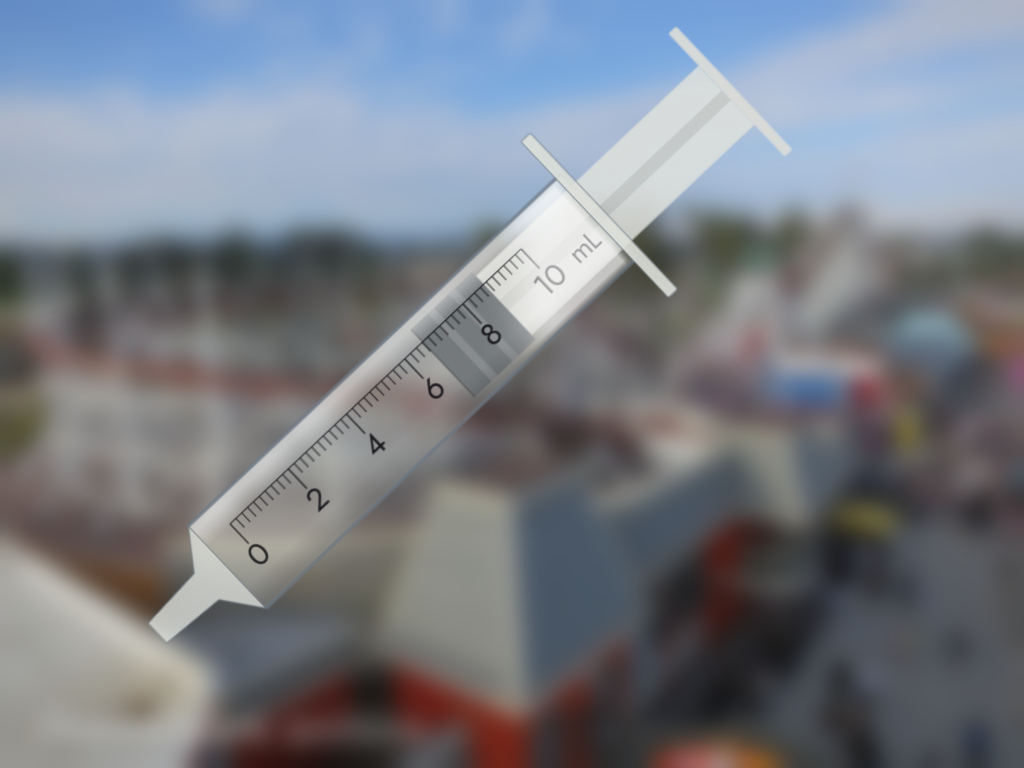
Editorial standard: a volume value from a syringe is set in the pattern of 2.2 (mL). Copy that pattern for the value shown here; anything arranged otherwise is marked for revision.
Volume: 6.6 (mL)
